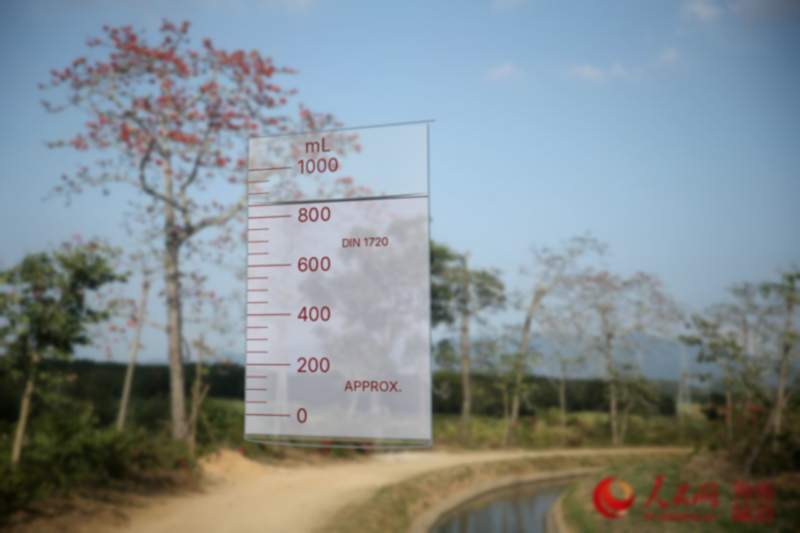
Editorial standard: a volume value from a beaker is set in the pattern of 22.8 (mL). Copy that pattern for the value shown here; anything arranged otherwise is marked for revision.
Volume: 850 (mL)
